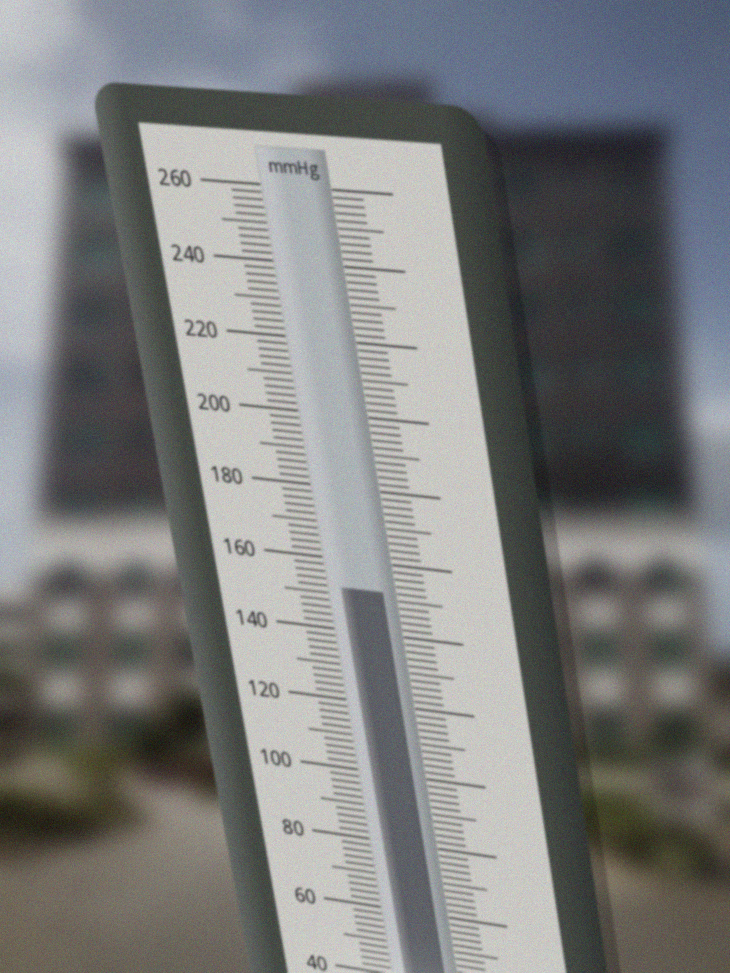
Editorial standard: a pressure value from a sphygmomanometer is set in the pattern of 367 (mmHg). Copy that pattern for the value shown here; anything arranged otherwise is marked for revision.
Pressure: 152 (mmHg)
